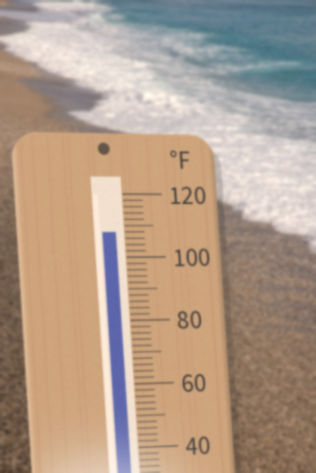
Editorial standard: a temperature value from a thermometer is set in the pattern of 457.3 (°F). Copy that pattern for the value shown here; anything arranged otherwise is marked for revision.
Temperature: 108 (°F)
